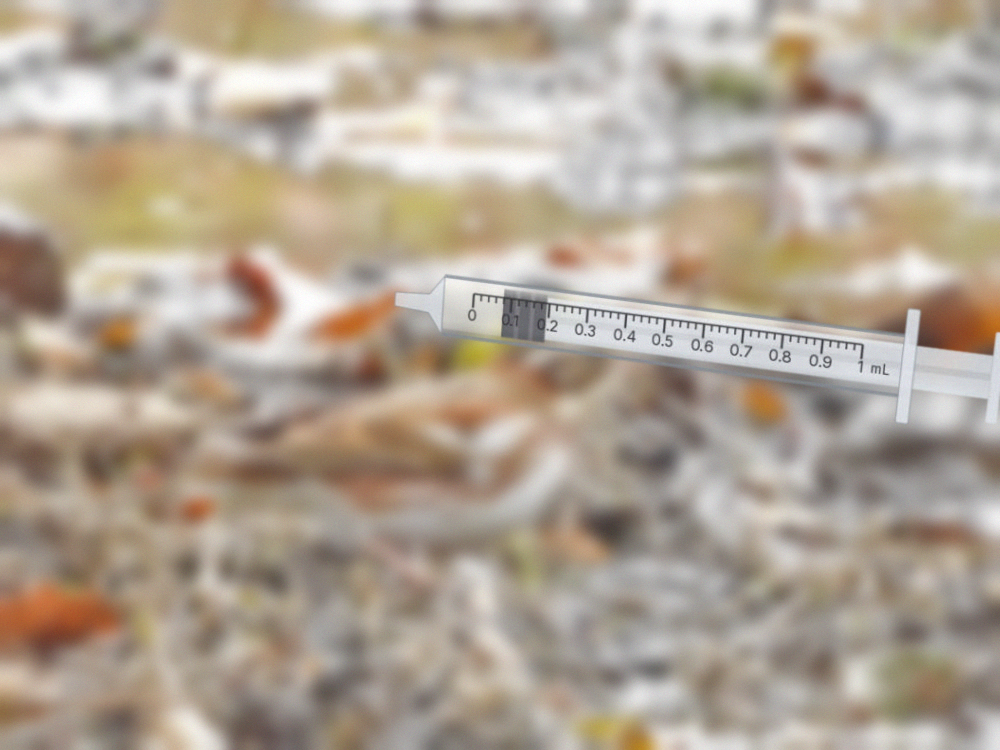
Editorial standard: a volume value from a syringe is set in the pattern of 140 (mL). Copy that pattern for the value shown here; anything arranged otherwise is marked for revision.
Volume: 0.08 (mL)
